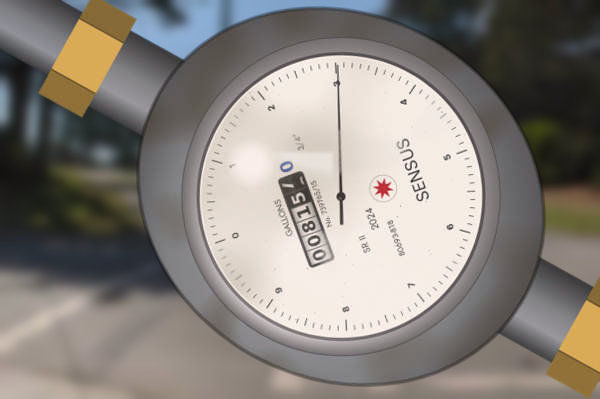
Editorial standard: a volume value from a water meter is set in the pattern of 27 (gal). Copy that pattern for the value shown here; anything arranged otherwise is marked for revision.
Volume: 81573.0 (gal)
